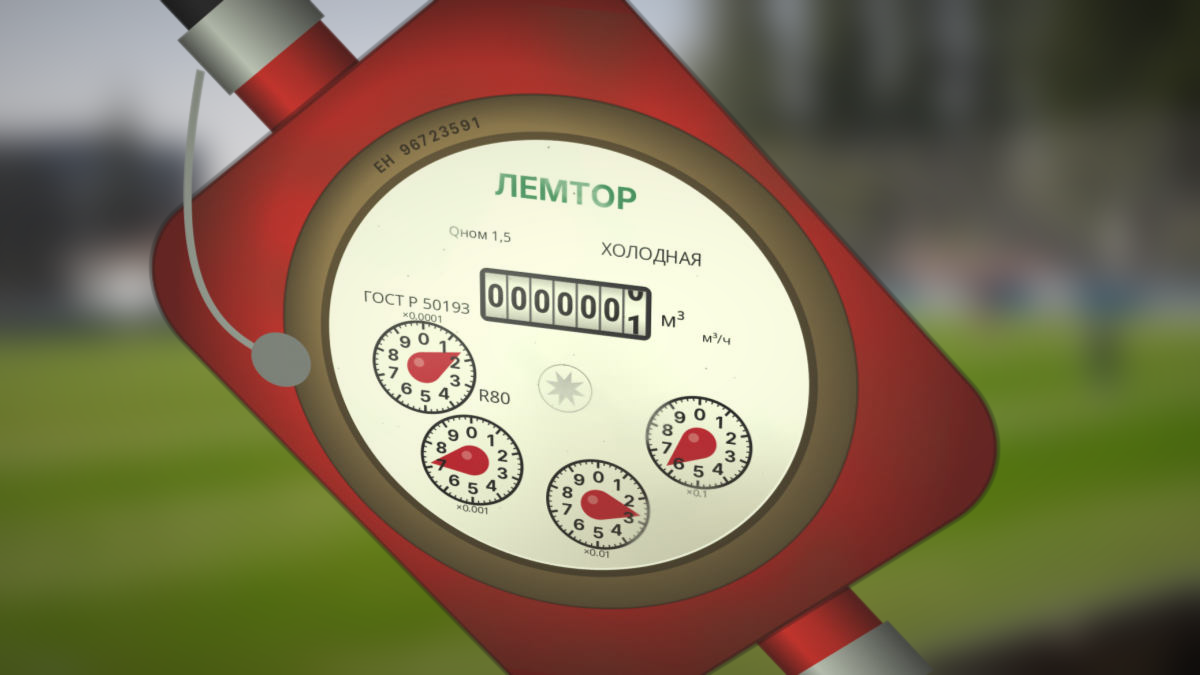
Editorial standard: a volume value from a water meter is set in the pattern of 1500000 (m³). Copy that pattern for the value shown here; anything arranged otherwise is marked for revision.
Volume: 0.6271 (m³)
